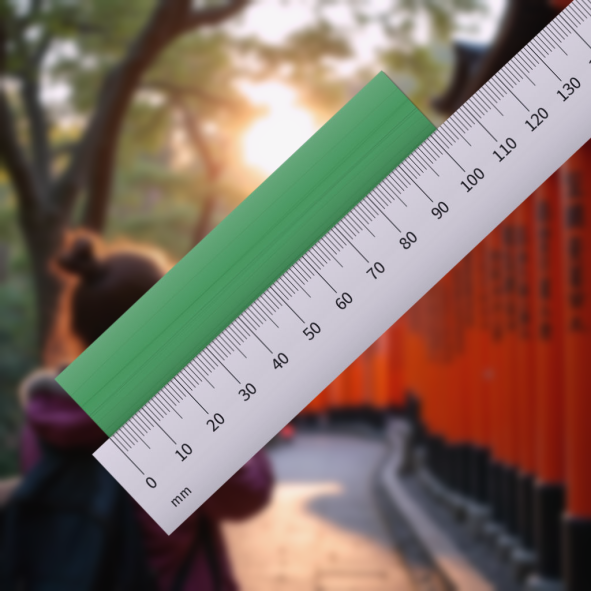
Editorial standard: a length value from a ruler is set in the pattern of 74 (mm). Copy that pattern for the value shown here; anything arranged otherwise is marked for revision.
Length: 102 (mm)
